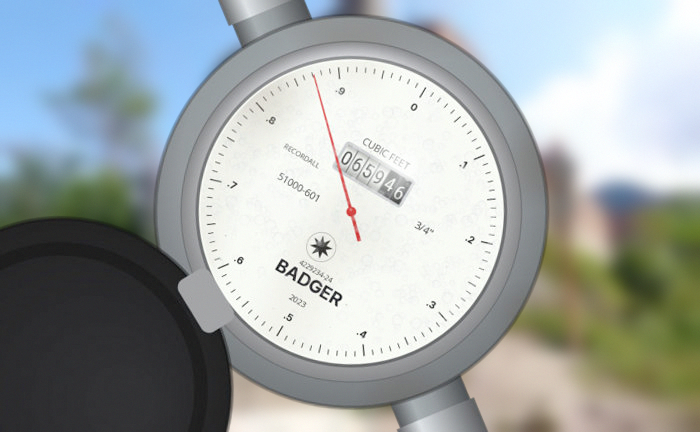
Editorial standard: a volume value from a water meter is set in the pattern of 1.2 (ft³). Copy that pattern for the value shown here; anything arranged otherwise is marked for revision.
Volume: 65945.87 (ft³)
